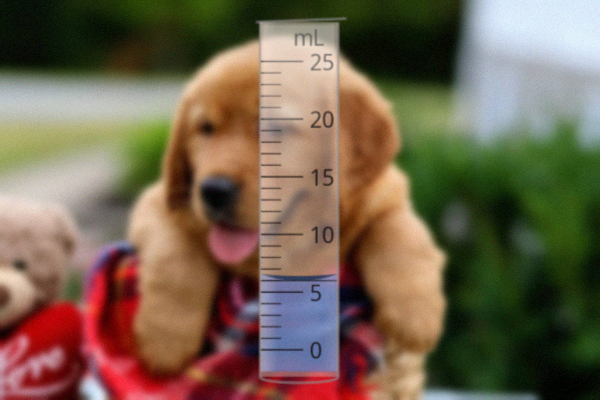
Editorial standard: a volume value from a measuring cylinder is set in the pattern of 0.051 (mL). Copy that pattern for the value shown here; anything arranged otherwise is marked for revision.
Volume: 6 (mL)
